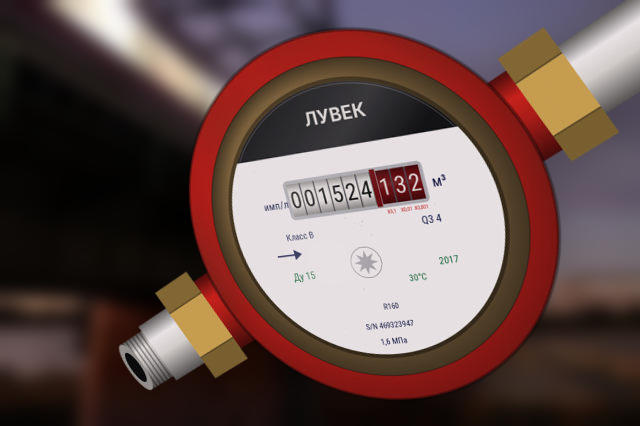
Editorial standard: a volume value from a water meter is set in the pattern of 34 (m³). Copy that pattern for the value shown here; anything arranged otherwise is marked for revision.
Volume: 1524.132 (m³)
